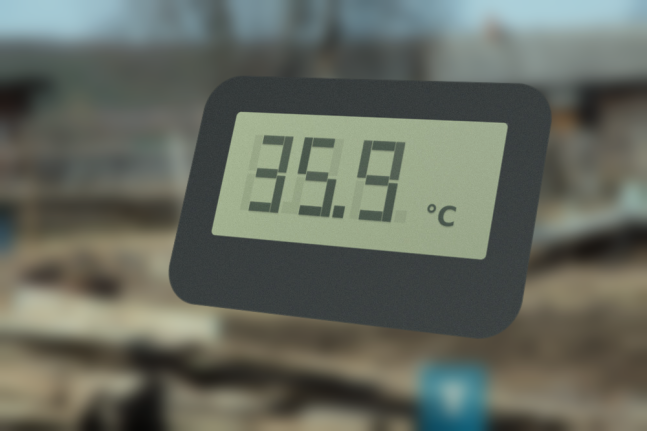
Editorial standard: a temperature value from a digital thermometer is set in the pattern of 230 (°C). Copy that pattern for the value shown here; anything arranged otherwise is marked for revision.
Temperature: 35.9 (°C)
